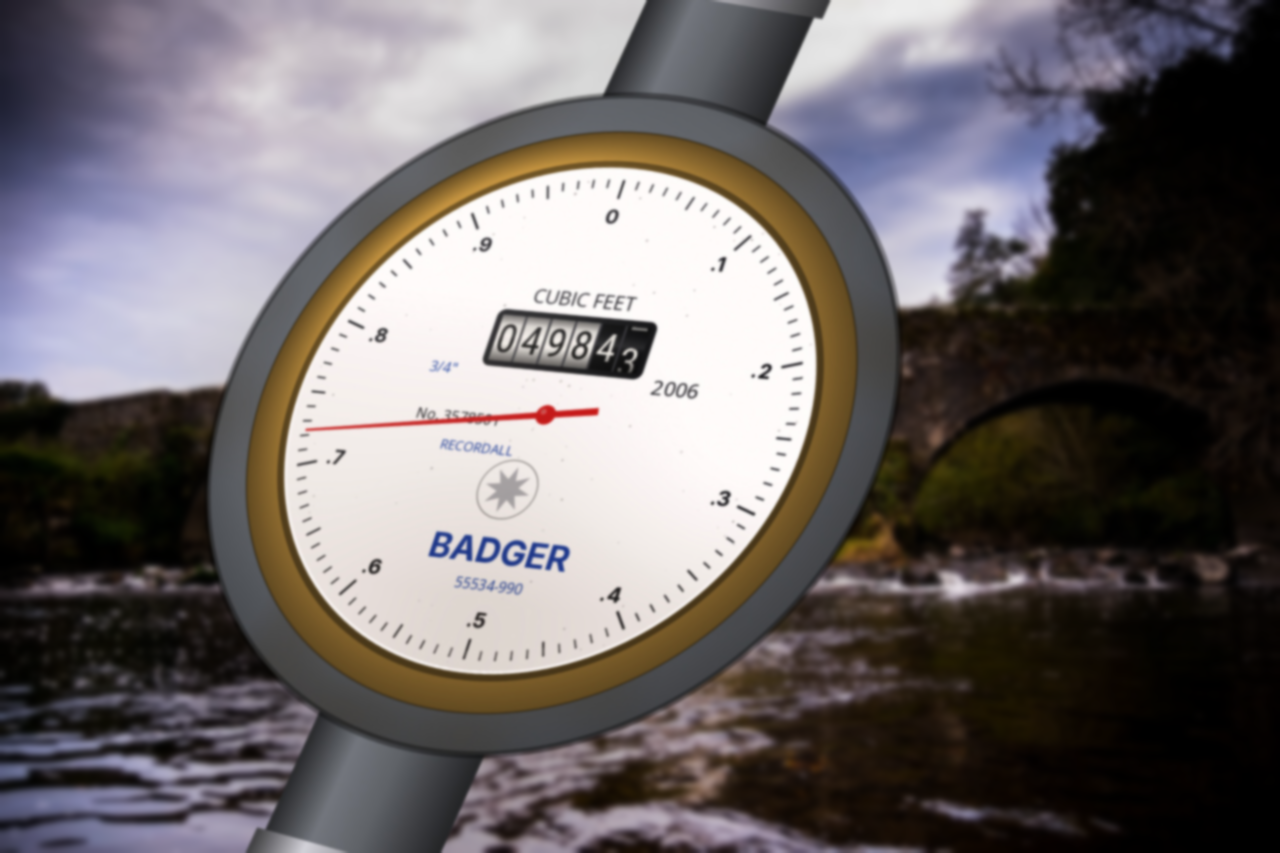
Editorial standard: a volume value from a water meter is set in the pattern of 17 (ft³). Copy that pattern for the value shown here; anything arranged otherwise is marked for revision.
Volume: 49842.72 (ft³)
